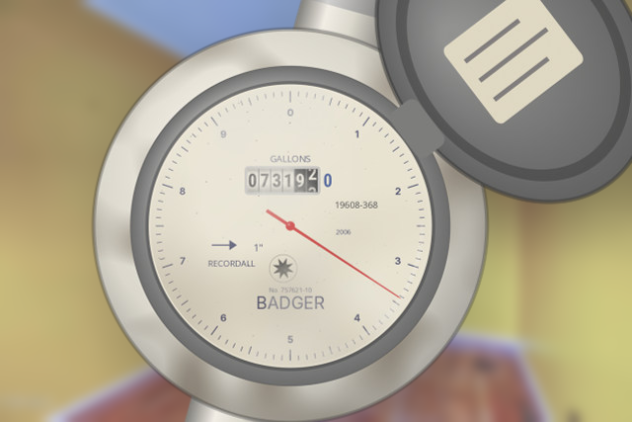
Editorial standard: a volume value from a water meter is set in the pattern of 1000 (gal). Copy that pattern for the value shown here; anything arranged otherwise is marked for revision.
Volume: 731923.4 (gal)
